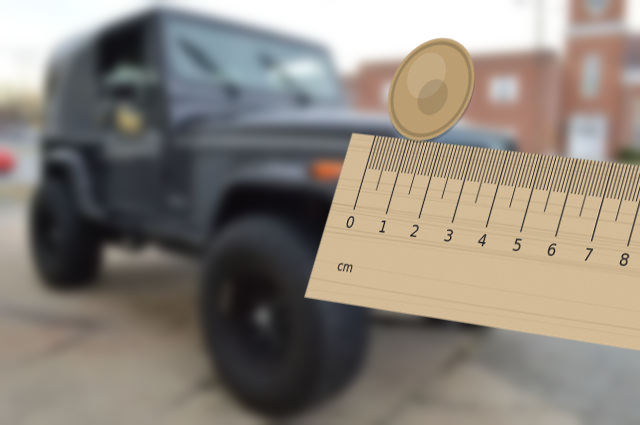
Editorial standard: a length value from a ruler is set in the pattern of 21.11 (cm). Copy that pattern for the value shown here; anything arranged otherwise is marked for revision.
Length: 2.5 (cm)
